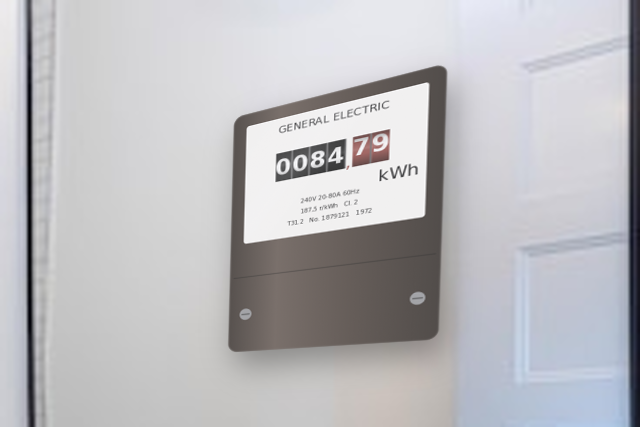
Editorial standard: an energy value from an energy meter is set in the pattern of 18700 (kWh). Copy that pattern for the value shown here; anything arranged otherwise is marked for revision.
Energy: 84.79 (kWh)
